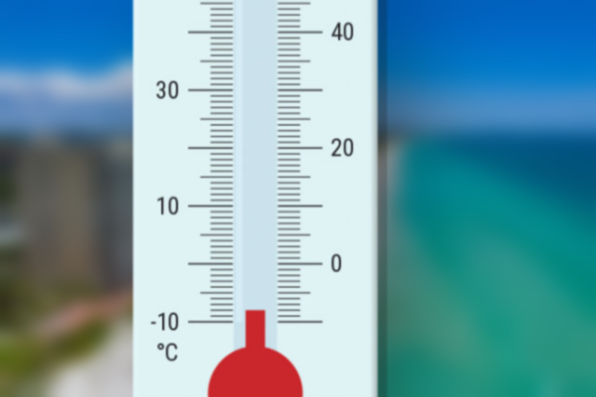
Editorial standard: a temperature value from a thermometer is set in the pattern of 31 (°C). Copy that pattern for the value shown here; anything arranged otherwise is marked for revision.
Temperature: -8 (°C)
